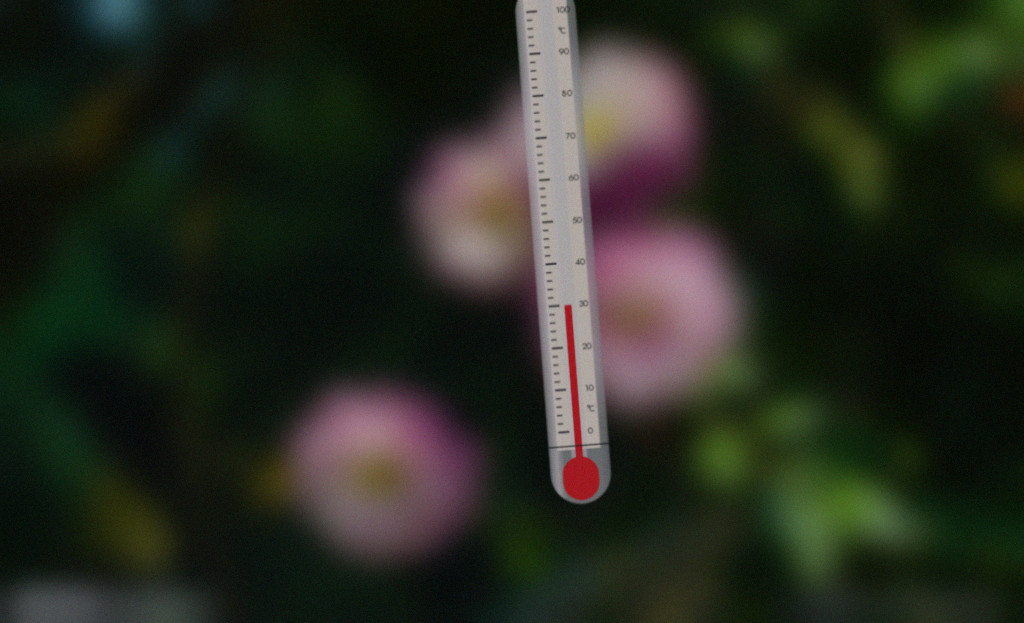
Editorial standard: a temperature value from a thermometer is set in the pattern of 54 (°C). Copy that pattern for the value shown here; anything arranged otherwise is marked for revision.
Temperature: 30 (°C)
